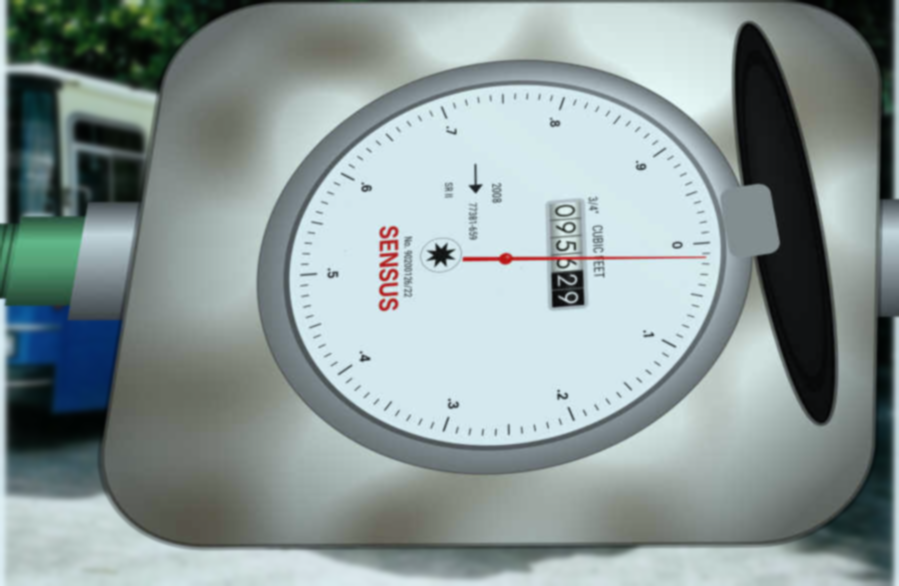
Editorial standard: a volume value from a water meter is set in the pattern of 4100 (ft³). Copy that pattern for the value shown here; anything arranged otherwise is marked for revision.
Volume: 95629.01 (ft³)
